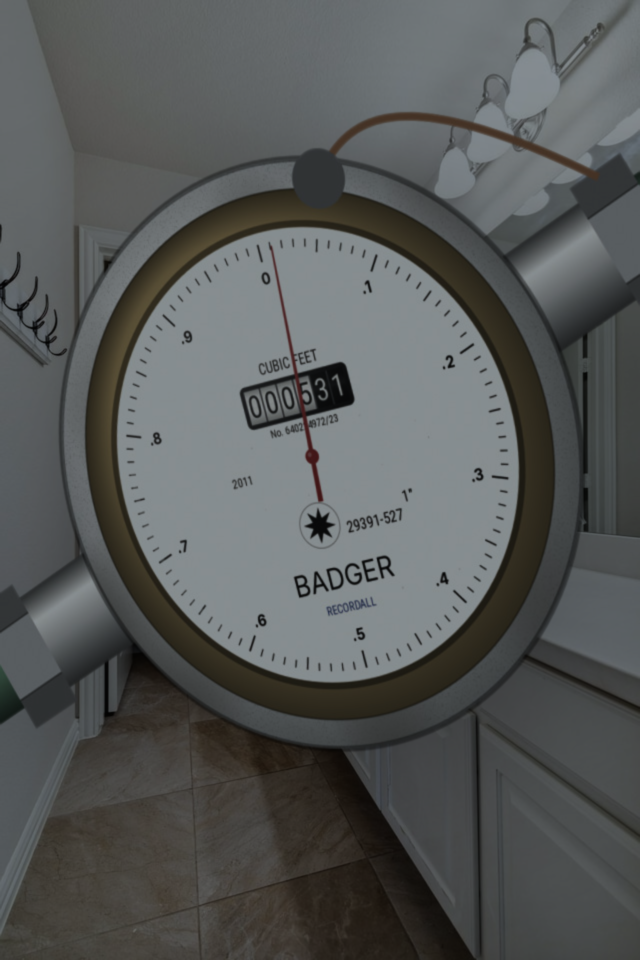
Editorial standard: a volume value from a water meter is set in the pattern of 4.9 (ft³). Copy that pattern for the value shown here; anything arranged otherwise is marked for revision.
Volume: 531.01 (ft³)
